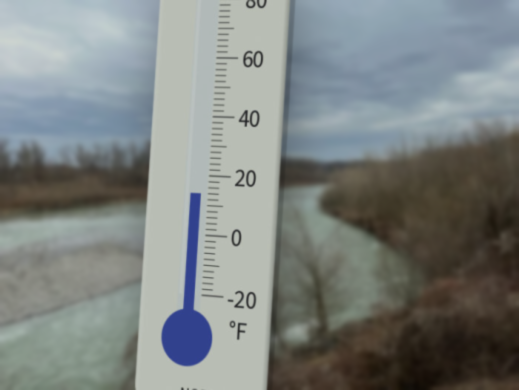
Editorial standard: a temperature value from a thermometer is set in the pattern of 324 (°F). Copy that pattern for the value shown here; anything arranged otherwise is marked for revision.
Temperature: 14 (°F)
